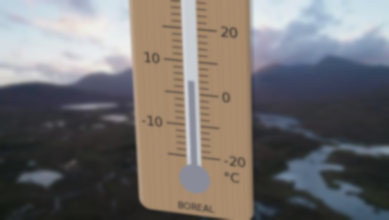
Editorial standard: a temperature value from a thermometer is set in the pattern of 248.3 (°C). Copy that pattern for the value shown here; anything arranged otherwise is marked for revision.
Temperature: 4 (°C)
